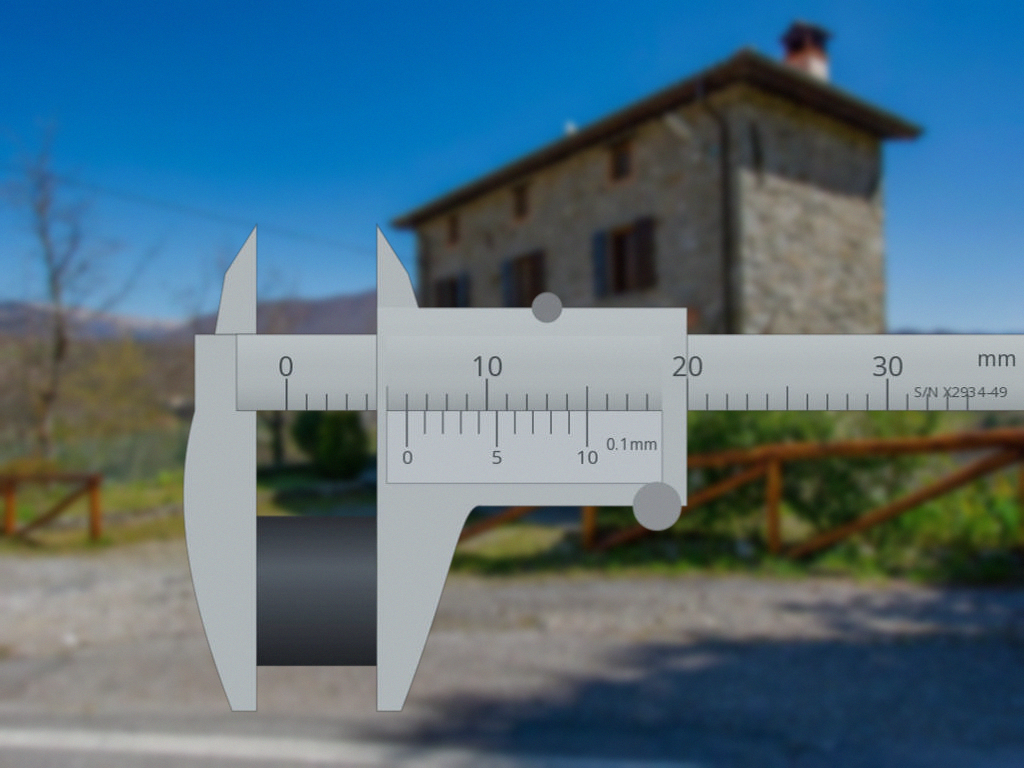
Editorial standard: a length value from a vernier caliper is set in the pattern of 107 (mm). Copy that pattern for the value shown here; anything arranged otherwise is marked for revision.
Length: 6.0 (mm)
